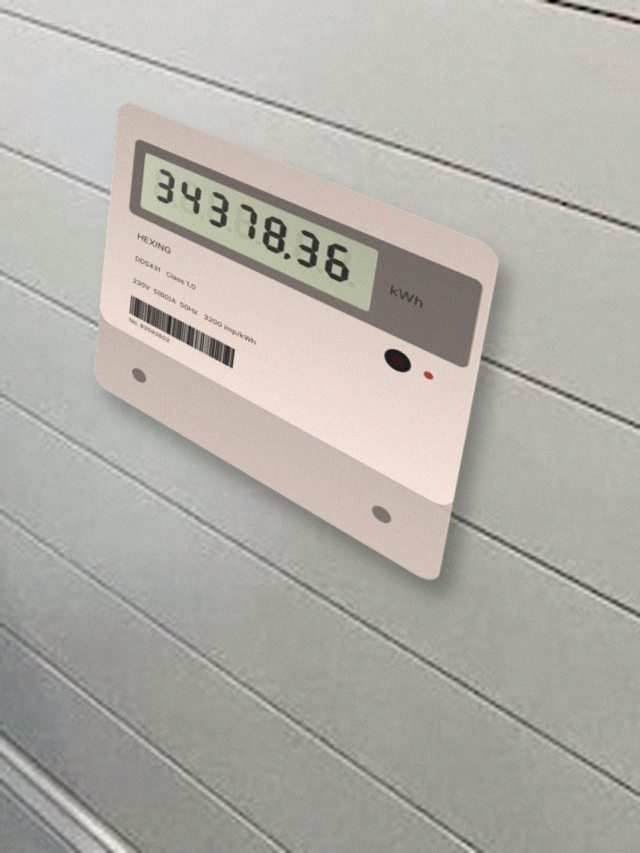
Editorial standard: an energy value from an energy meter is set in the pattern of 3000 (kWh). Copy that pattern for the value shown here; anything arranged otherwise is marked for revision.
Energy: 34378.36 (kWh)
